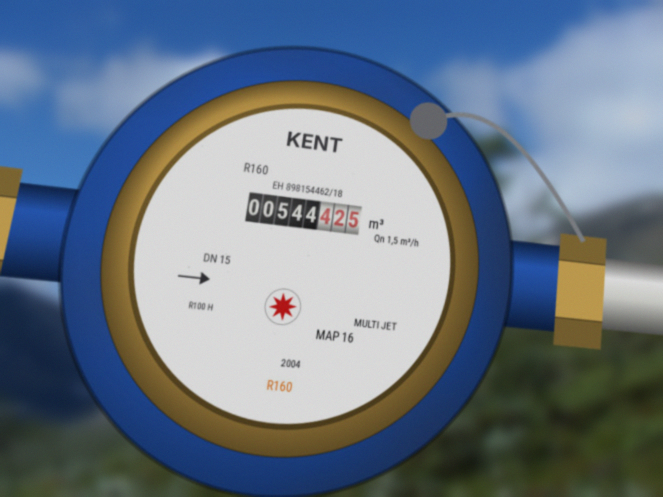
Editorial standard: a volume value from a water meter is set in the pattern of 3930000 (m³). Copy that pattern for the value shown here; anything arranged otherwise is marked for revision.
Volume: 544.425 (m³)
